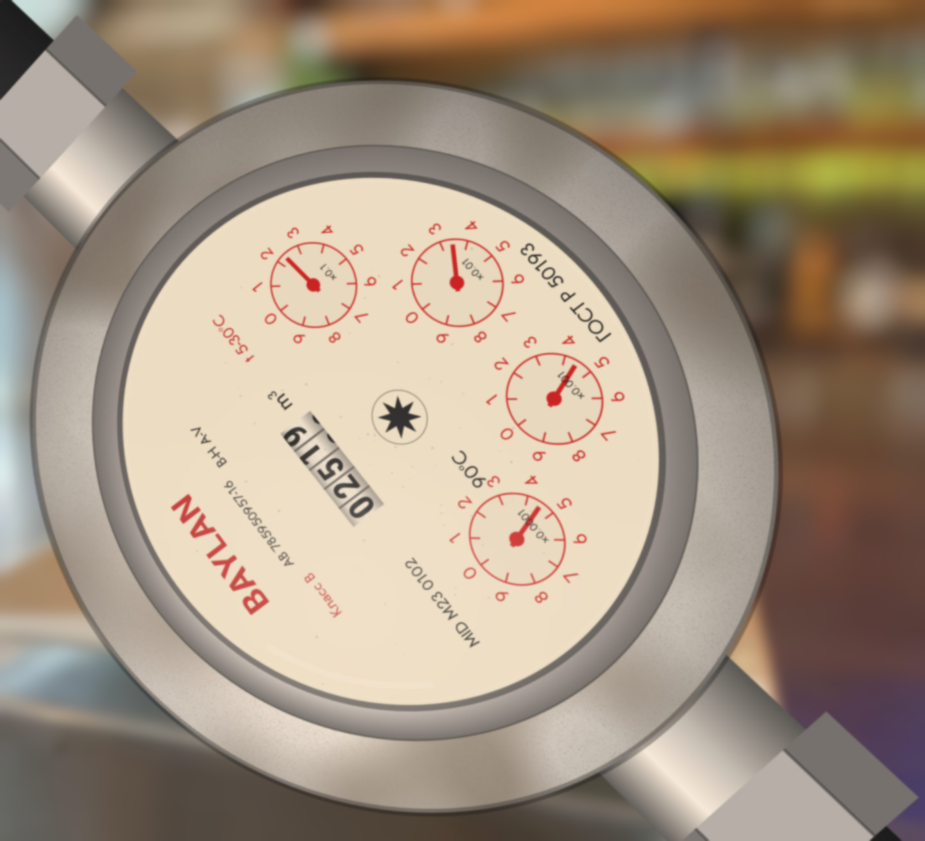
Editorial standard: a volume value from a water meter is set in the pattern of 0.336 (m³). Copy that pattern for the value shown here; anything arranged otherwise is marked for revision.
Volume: 2519.2344 (m³)
